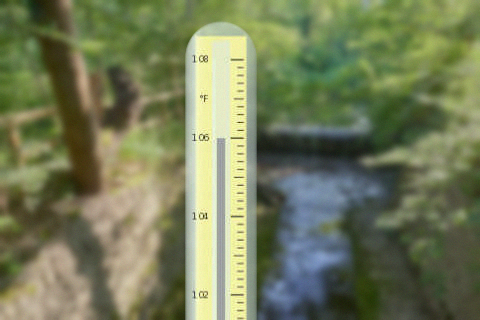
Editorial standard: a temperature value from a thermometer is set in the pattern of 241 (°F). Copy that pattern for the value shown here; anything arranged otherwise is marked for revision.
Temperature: 106 (°F)
